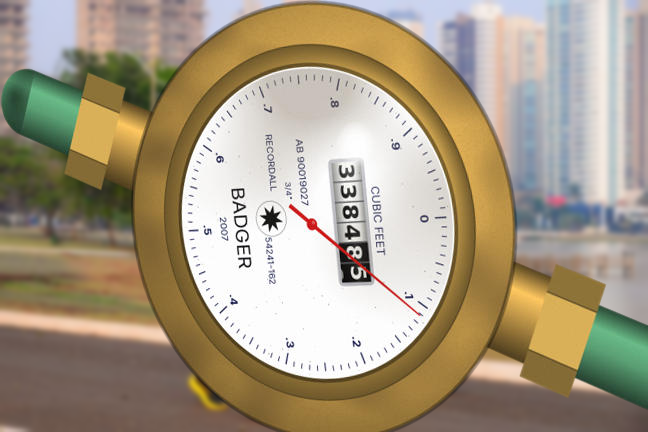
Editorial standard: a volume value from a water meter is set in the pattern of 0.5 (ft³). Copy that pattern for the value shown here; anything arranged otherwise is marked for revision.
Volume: 338485.11 (ft³)
